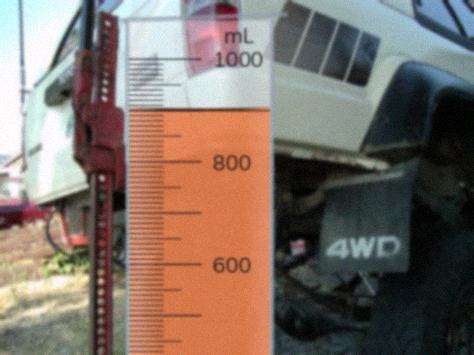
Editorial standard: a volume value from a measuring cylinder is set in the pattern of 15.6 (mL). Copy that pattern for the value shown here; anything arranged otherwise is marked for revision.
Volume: 900 (mL)
